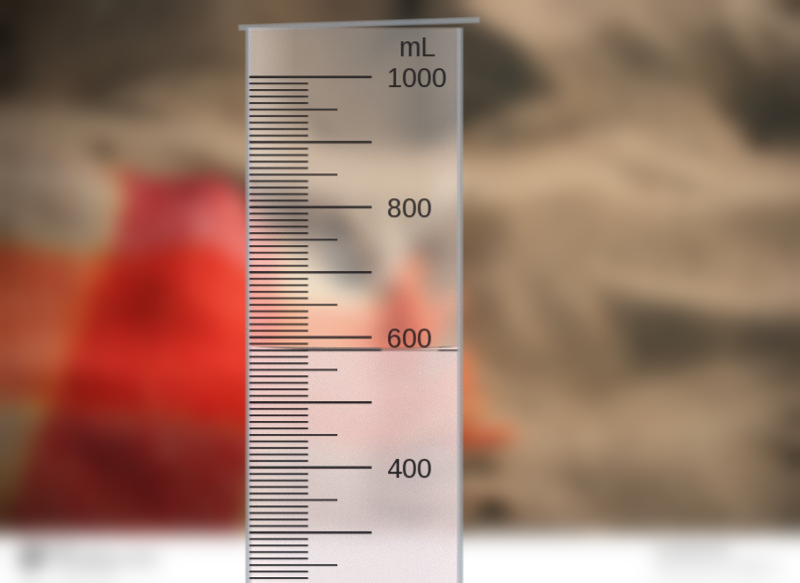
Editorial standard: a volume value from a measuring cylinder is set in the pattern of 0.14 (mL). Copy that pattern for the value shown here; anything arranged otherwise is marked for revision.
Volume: 580 (mL)
